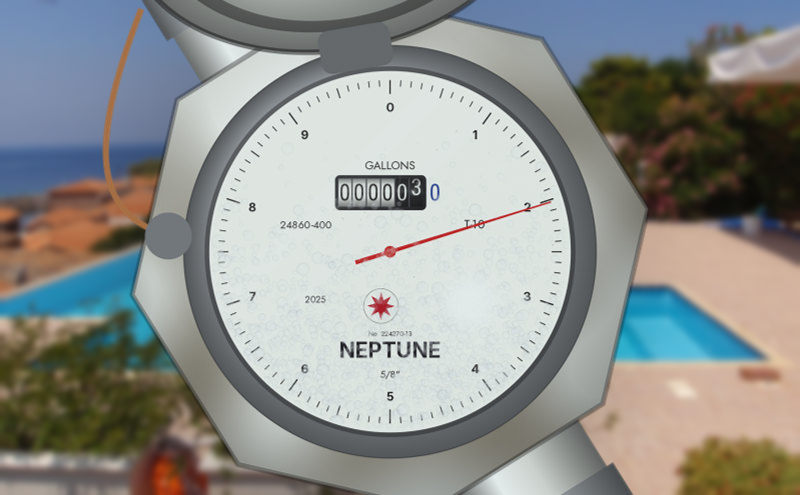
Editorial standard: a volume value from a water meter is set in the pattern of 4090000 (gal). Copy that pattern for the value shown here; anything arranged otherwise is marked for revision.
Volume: 32.0 (gal)
